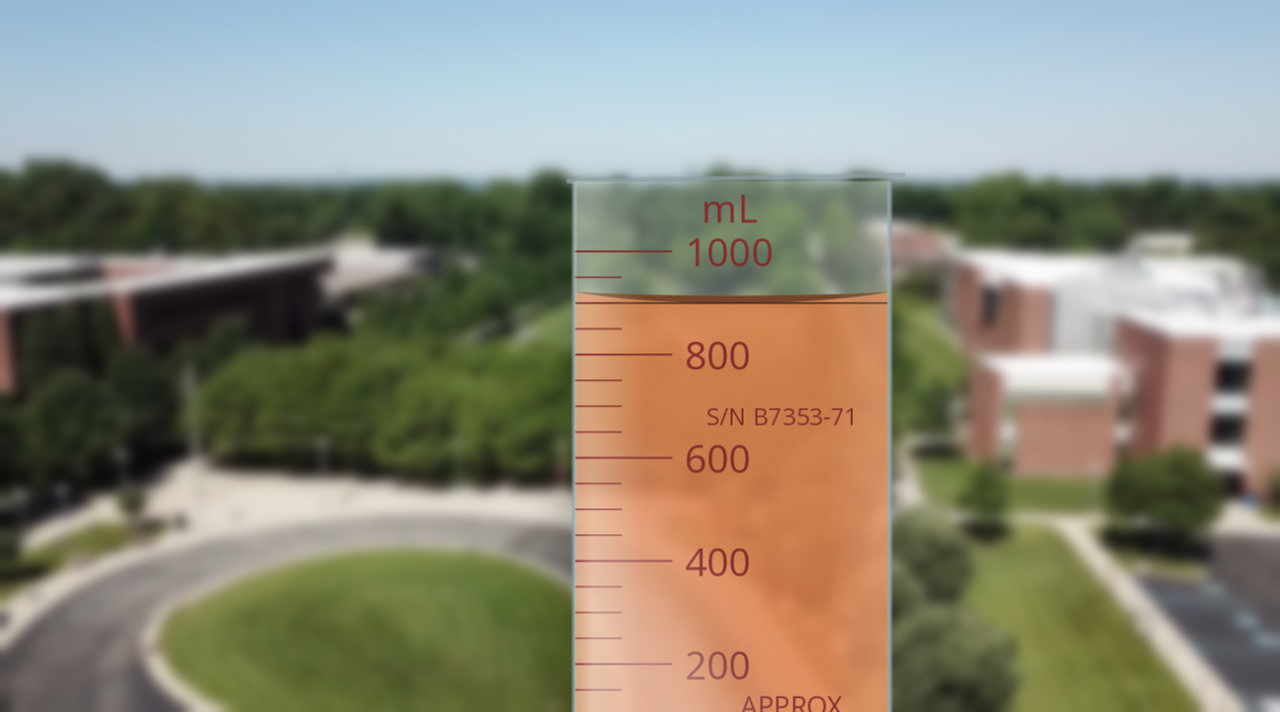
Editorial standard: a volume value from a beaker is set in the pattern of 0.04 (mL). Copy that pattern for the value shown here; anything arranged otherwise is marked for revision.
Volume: 900 (mL)
